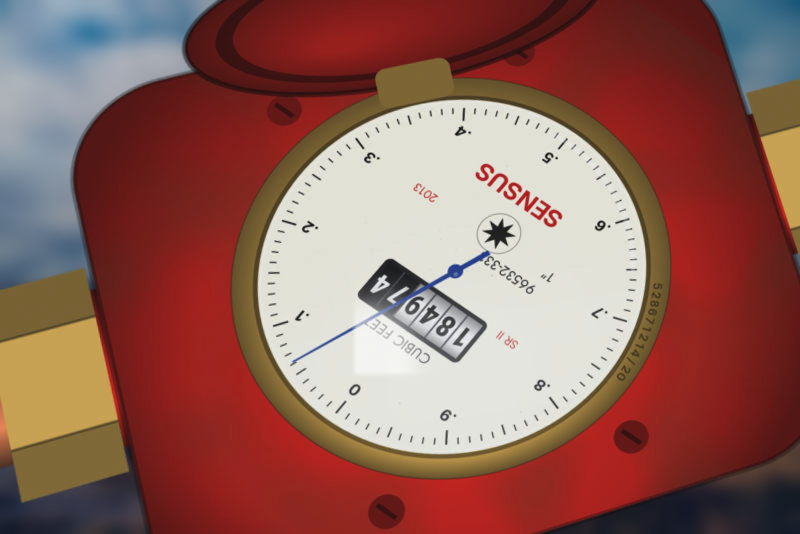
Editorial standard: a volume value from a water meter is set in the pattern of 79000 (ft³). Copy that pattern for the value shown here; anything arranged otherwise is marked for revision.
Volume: 184974.06 (ft³)
